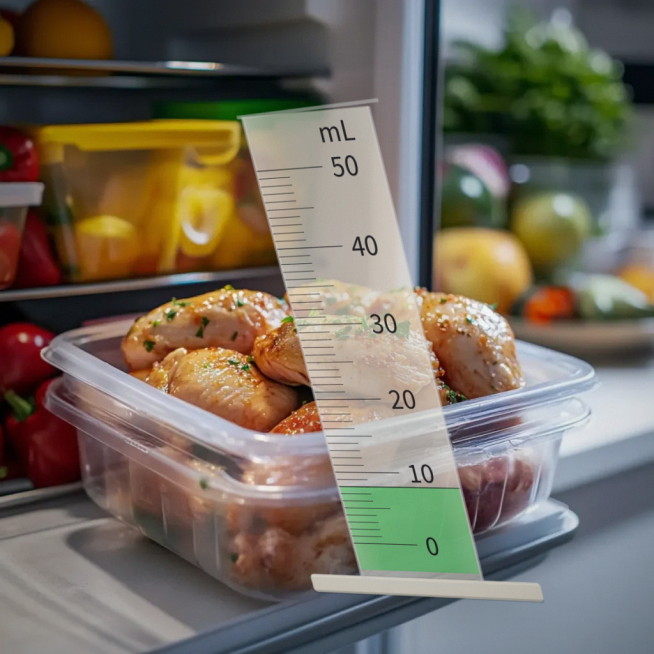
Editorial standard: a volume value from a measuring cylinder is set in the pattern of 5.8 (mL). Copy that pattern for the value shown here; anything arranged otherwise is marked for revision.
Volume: 8 (mL)
